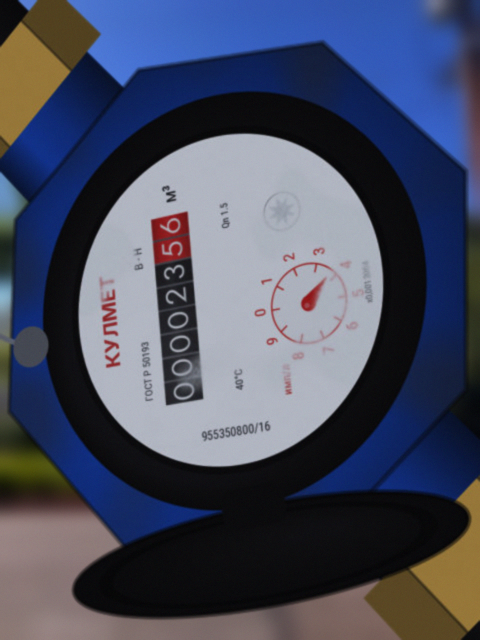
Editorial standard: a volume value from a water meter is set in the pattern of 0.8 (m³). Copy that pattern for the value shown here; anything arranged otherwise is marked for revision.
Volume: 23.563 (m³)
